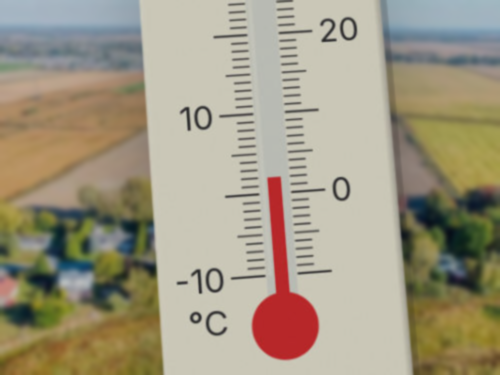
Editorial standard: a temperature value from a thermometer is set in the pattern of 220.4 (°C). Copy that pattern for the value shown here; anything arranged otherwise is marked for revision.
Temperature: 2 (°C)
